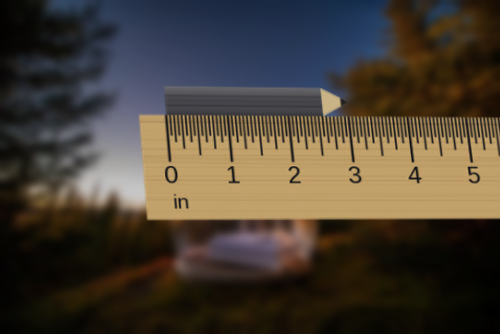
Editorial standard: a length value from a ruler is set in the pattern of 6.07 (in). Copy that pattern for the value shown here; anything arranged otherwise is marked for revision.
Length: 3 (in)
